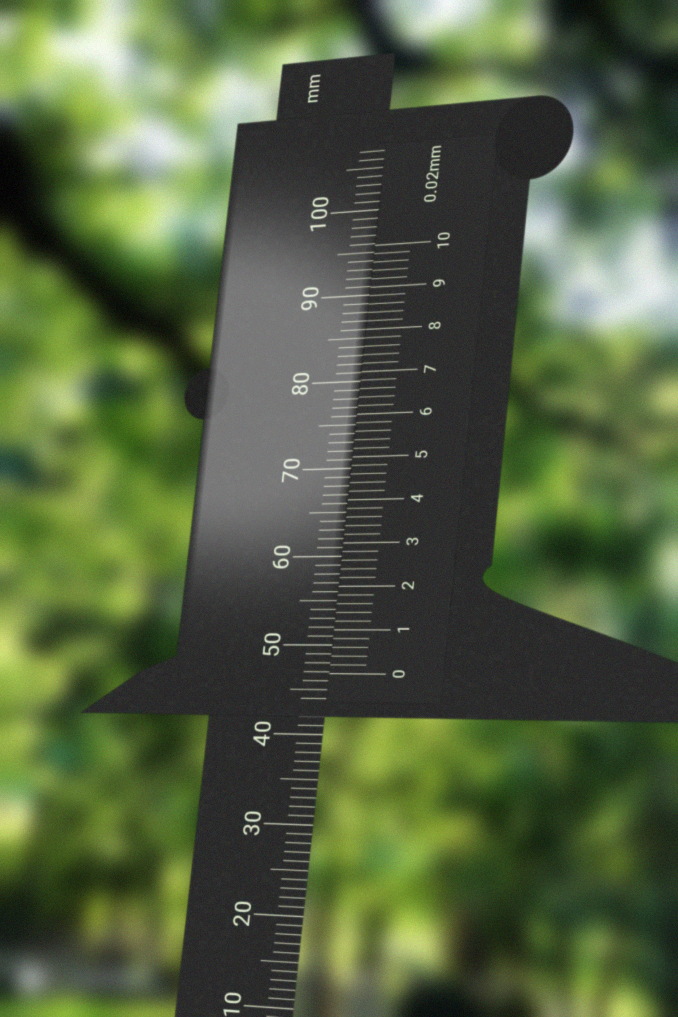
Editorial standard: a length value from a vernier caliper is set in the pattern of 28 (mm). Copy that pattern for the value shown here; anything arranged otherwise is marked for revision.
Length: 46.8 (mm)
